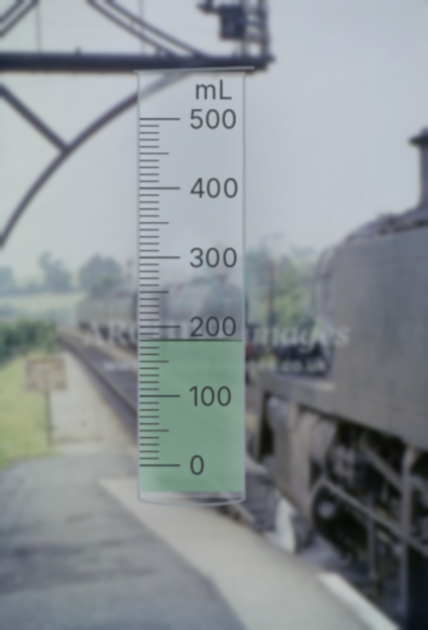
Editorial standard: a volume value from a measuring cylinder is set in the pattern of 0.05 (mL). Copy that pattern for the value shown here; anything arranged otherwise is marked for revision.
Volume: 180 (mL)
